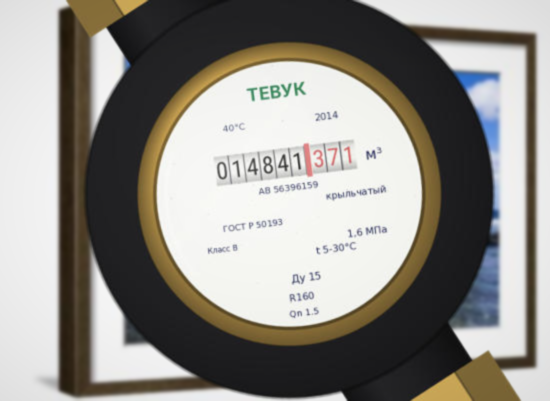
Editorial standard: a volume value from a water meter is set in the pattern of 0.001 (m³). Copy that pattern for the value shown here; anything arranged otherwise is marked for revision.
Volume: 14841.371 (m³)
